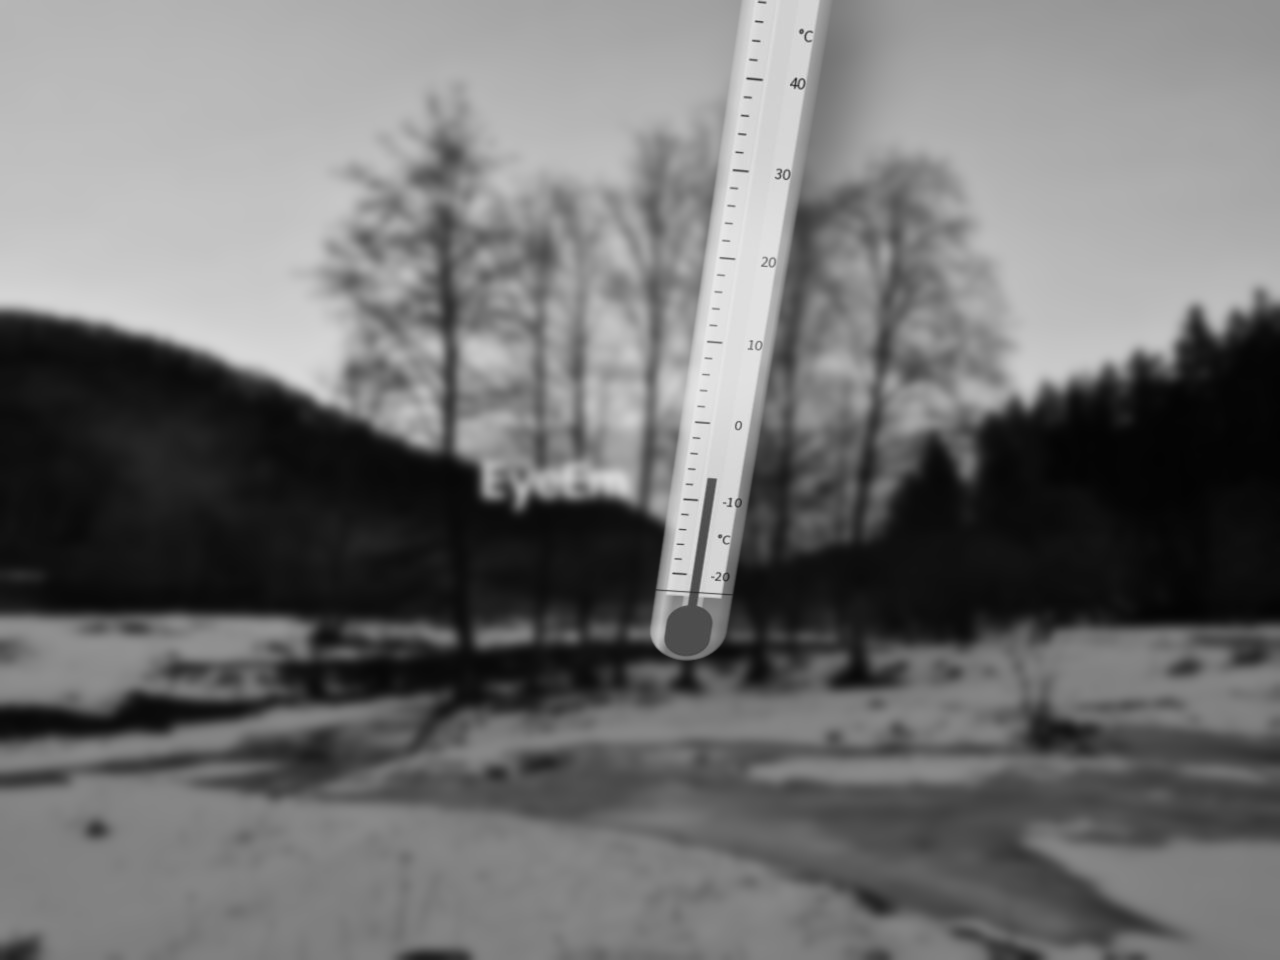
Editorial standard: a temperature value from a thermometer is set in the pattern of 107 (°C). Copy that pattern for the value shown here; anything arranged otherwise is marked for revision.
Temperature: -7 (°C)
